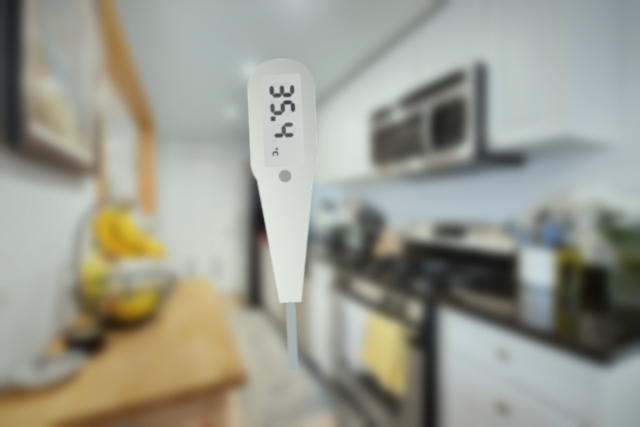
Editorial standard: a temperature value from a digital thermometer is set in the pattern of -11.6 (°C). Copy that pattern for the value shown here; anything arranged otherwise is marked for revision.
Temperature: 35.4 (°C)
